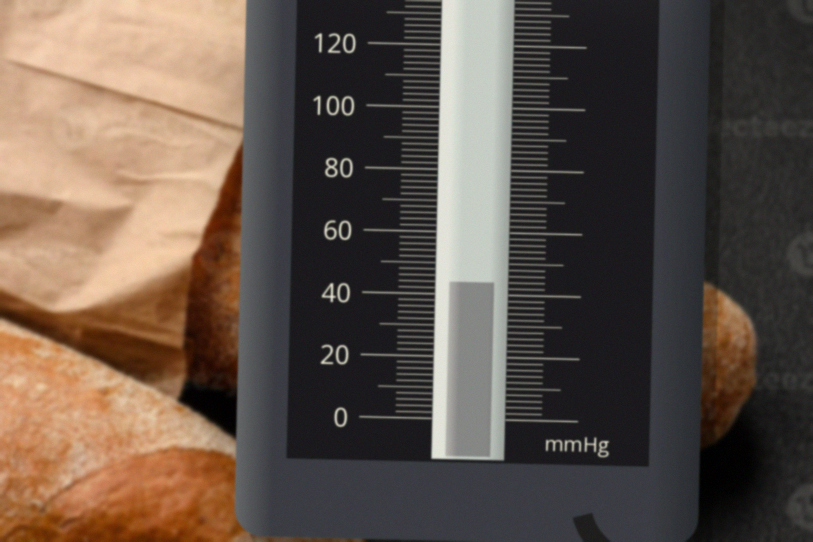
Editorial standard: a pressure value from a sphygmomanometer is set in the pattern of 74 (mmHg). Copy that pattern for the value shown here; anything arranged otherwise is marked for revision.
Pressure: 44 (mmHg)
